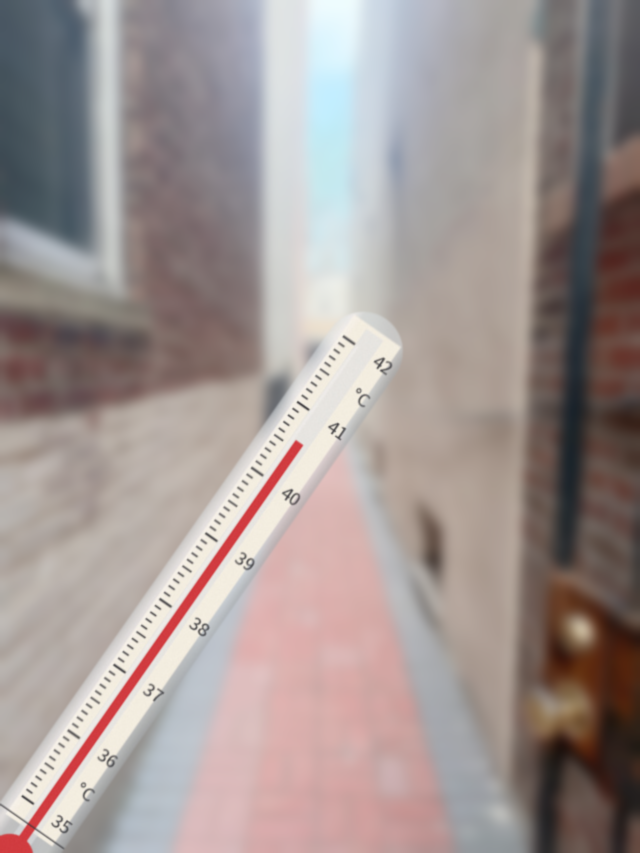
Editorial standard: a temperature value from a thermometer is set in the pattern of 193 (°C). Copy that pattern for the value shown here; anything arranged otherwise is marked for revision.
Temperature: 40.6 (°C)
